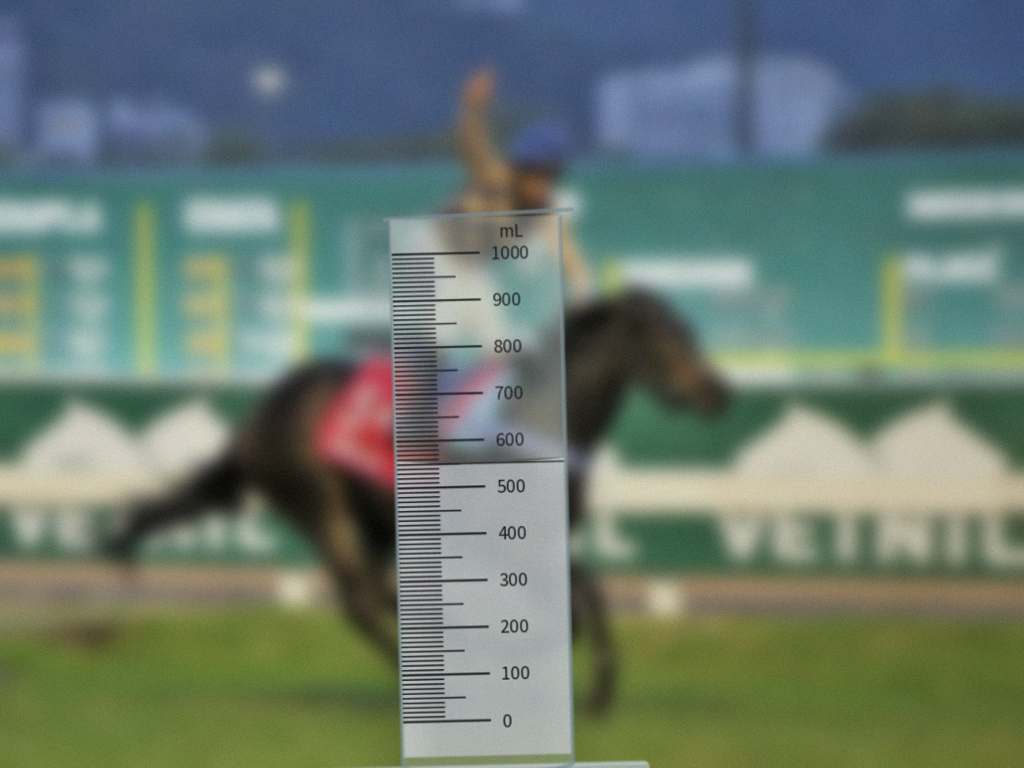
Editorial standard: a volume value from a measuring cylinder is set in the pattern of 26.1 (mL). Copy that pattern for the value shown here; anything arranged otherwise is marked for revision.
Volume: 550 (mL)
